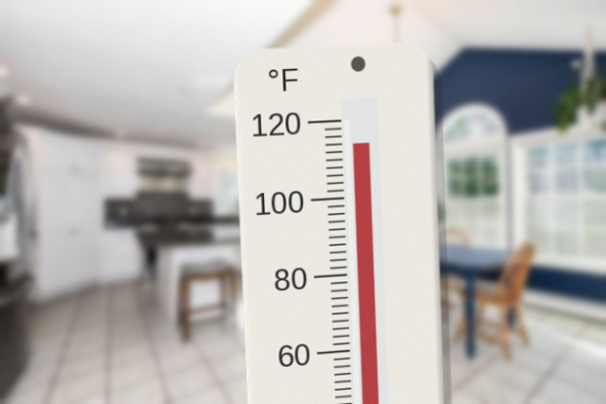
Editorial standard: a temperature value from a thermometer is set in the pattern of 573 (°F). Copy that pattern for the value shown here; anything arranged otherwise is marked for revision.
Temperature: 114 (°F)
